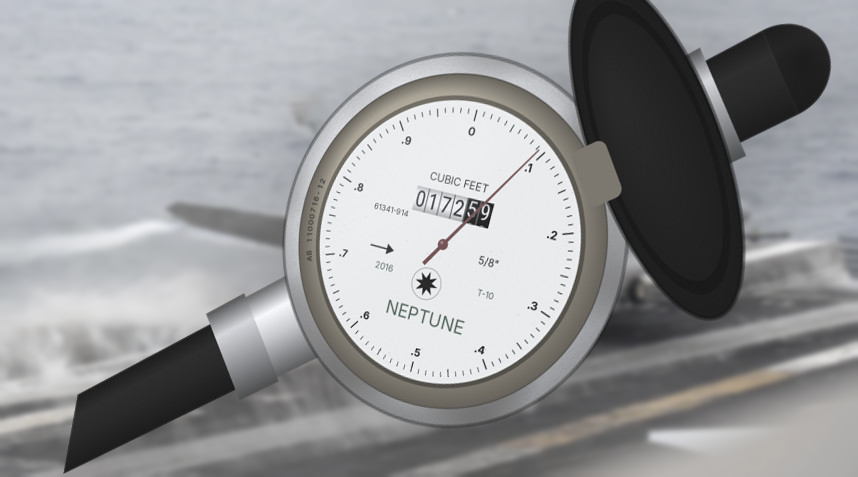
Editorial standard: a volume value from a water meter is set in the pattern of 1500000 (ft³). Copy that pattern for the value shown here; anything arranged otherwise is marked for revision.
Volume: 17259.09 (ft³)
